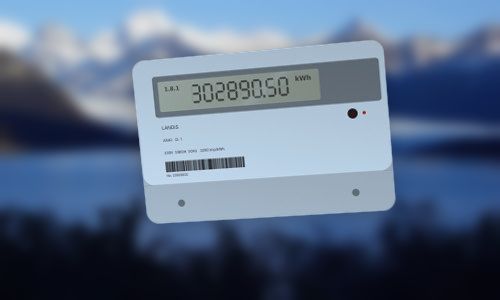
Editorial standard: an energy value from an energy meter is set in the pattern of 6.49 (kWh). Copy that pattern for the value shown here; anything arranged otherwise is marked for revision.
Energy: 302890.50 (kWh)
